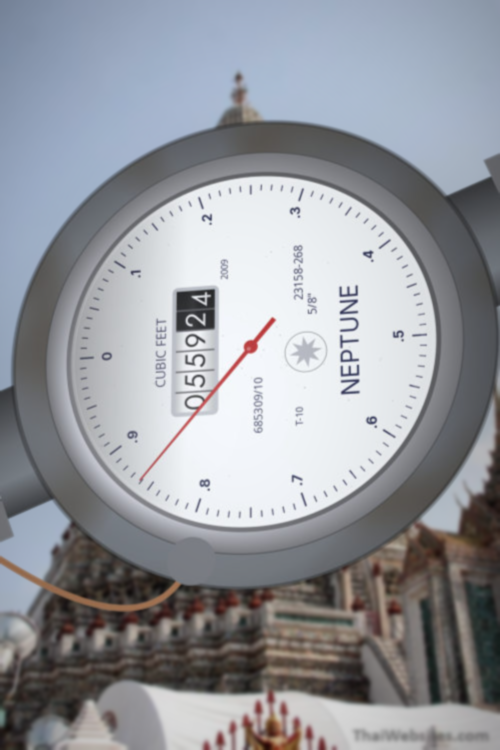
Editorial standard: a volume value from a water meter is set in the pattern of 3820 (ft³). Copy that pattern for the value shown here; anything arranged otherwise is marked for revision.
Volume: 55923.86 (ft³)
